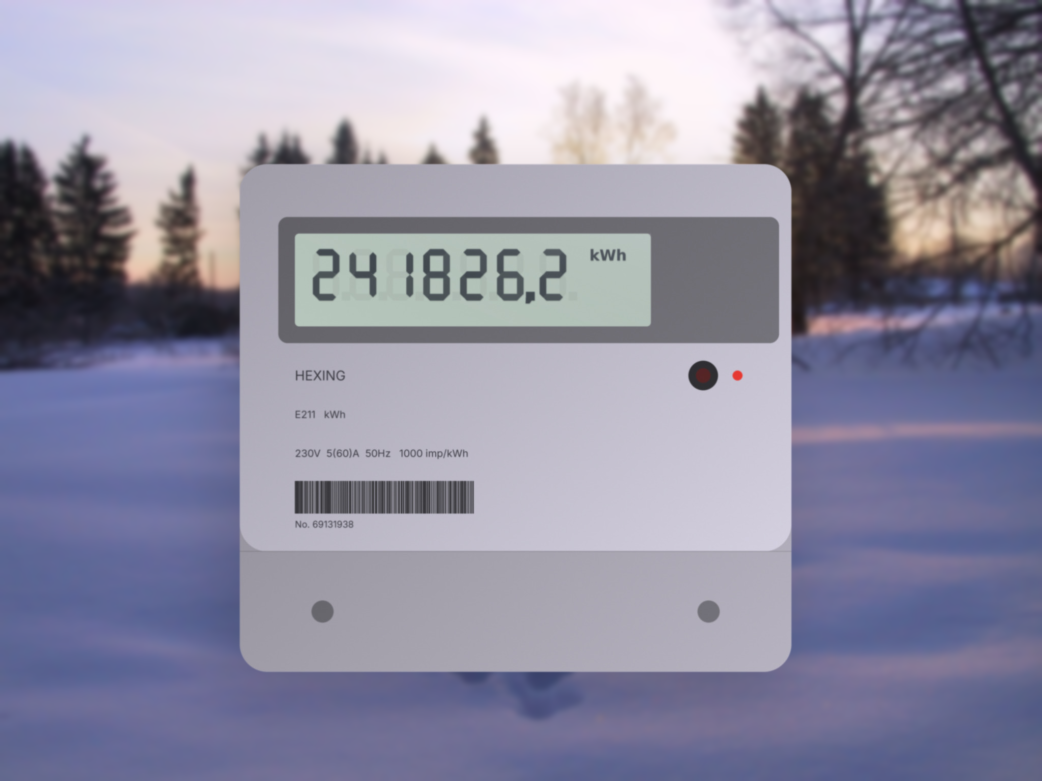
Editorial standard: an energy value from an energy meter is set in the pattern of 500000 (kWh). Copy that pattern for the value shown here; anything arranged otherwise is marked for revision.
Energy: 241826.2 (kWh)
